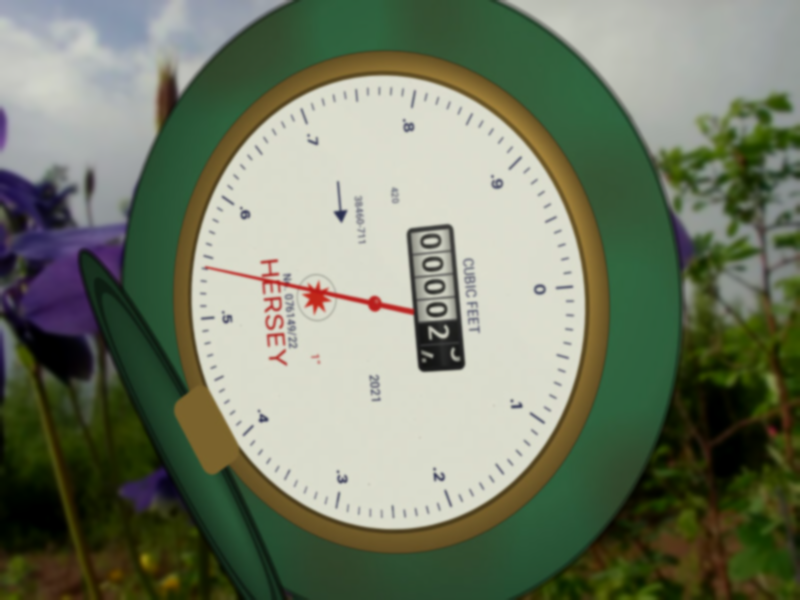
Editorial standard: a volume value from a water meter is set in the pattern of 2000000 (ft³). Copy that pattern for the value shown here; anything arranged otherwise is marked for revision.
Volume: 23.54 (ft³)
